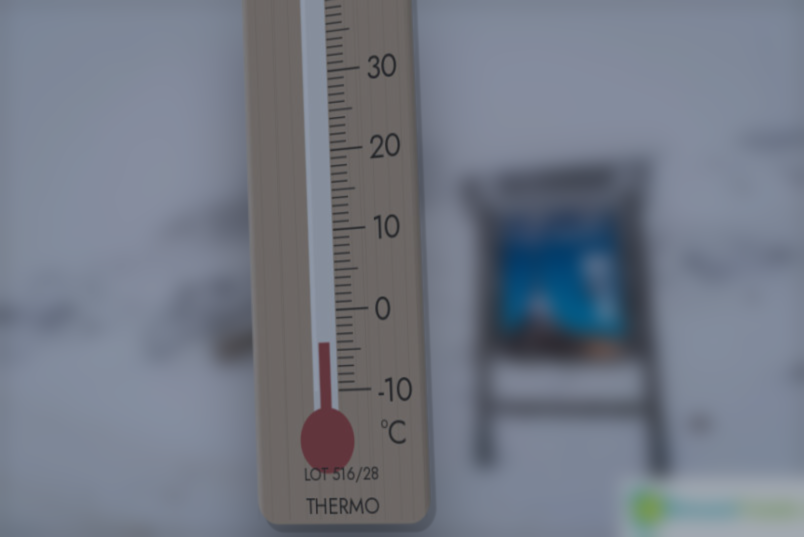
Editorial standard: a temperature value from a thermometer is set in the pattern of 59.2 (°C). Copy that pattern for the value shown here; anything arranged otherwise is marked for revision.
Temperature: -4 (°C)
